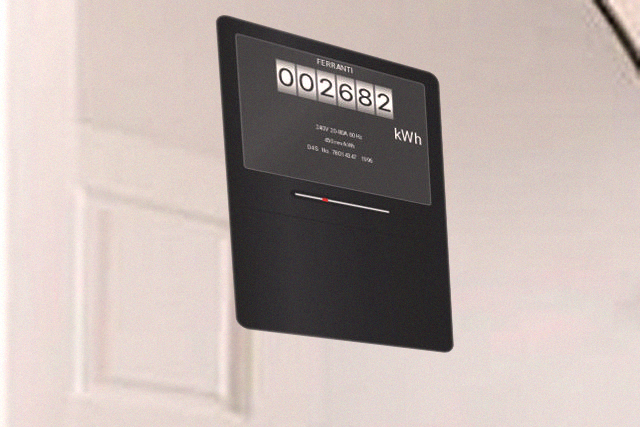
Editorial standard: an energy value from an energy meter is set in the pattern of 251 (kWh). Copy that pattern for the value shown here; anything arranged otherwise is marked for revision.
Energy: 2682 (kWh)
